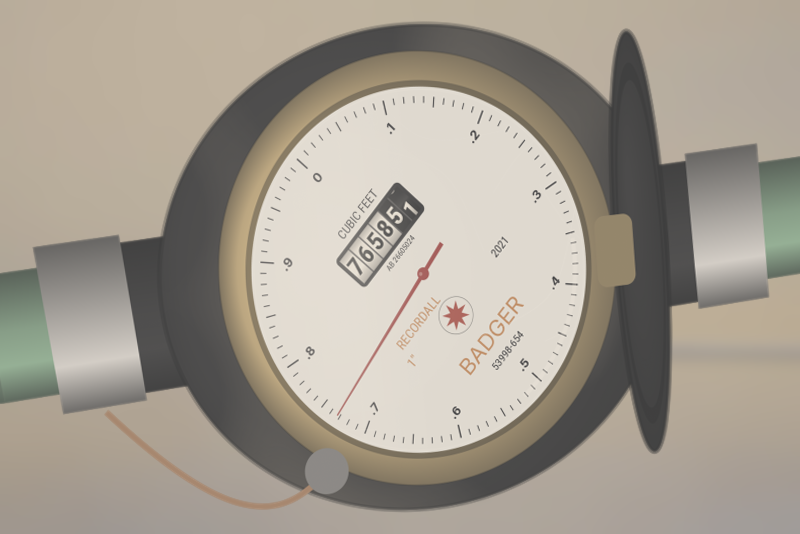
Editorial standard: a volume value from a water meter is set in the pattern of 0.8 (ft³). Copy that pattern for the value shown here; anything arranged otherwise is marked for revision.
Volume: 765850.73 (ft³)
